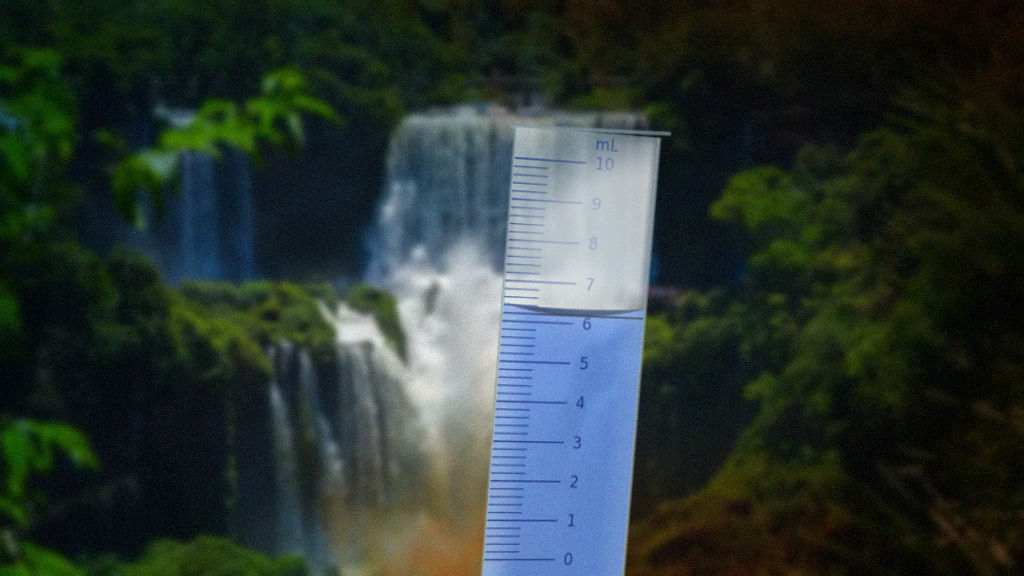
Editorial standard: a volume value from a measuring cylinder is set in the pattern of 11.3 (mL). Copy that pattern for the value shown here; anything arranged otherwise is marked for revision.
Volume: 6.2 (mL)
